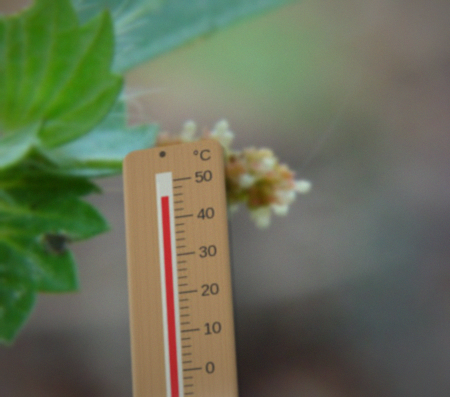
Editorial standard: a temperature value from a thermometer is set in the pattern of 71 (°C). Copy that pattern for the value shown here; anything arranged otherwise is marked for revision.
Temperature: 46 (°C)
